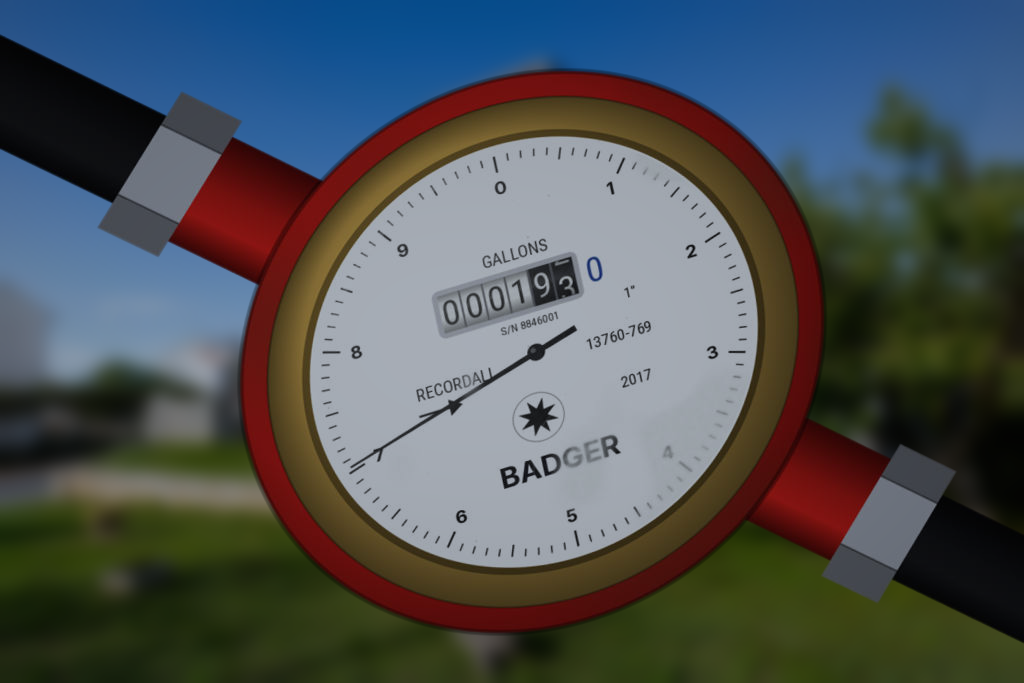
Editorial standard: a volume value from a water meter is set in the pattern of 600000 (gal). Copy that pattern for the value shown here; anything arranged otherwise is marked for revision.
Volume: 1927.0 (gal)
